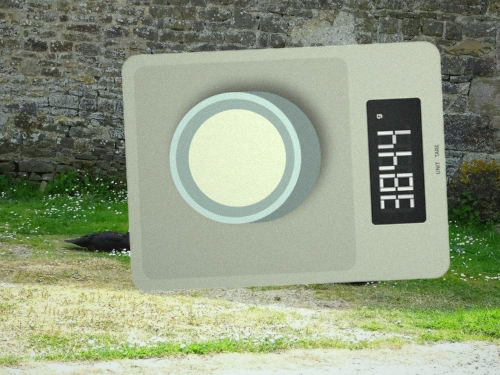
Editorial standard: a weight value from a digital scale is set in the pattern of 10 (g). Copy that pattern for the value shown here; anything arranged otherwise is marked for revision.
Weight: 3844 (g)
